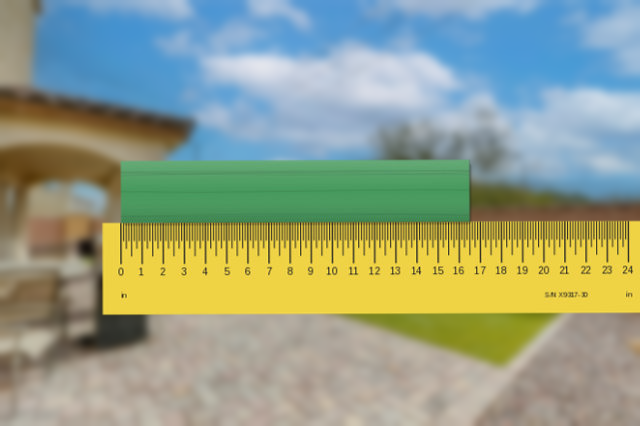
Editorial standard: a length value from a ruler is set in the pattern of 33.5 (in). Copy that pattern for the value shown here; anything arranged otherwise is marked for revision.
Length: 16.5 (in)
